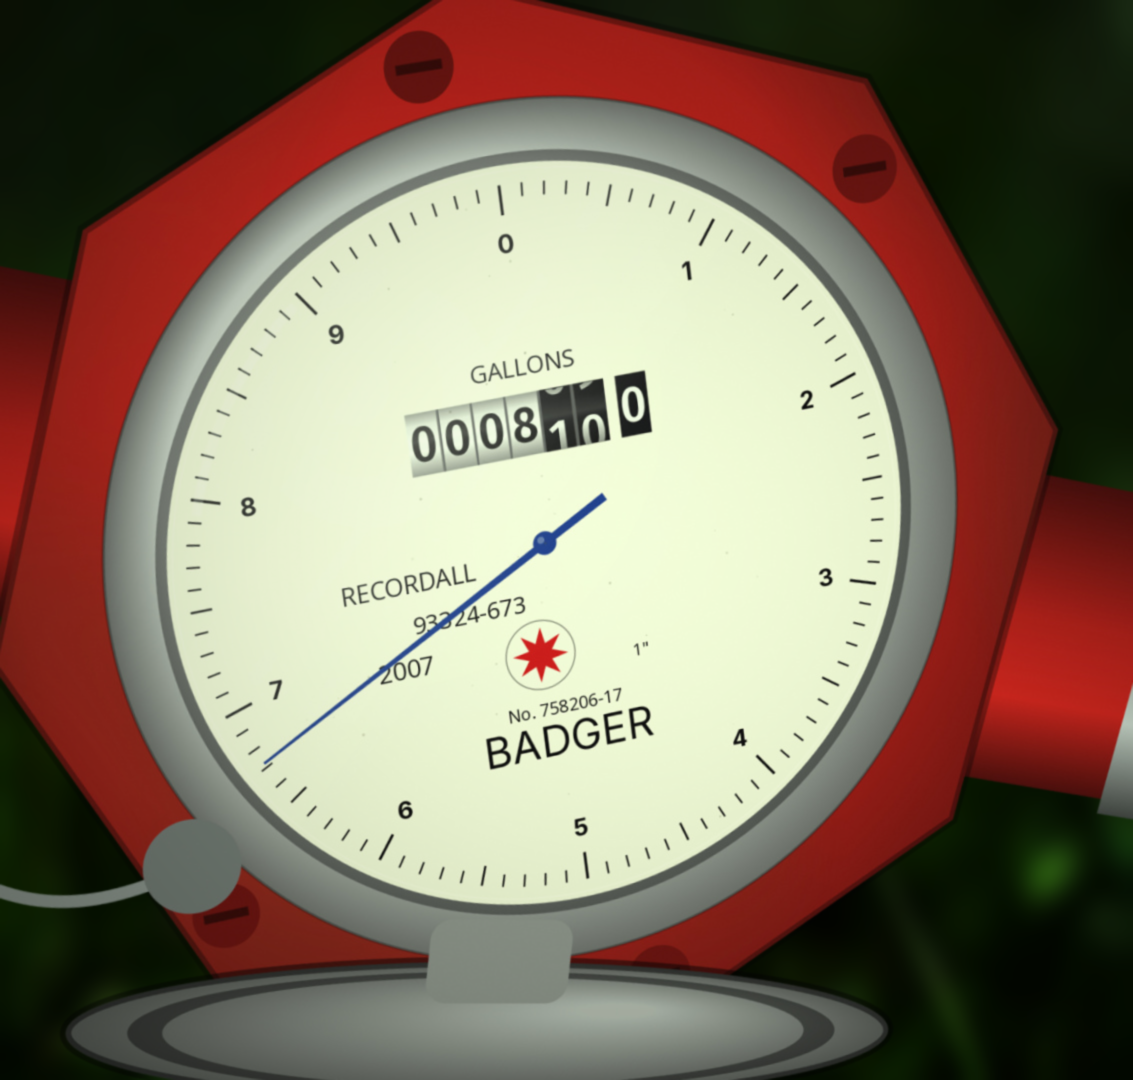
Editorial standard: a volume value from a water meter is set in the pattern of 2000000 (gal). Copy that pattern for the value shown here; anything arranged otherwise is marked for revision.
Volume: 8096.7 (gal)
